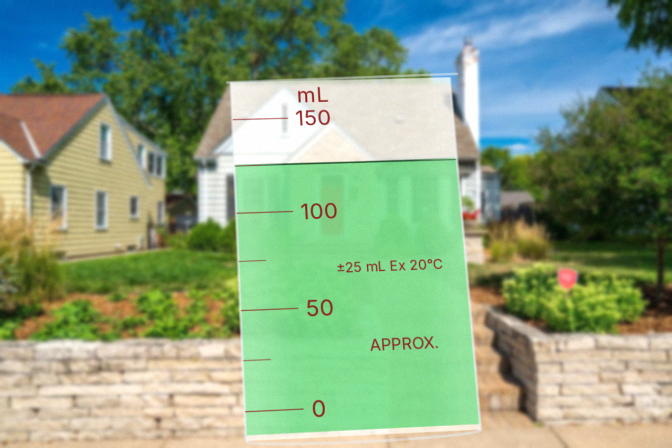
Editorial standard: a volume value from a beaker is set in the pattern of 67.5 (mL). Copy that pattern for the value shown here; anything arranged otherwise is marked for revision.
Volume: 125 (mL)
